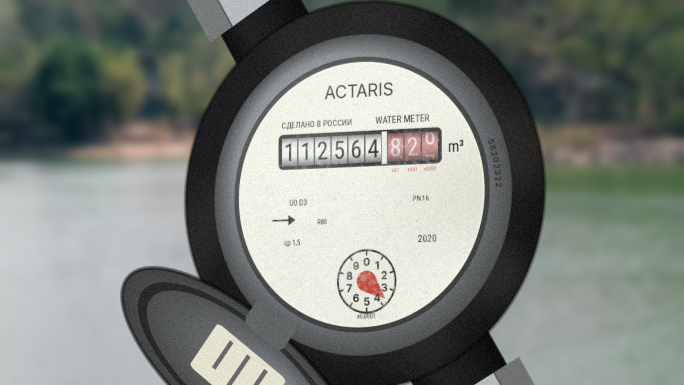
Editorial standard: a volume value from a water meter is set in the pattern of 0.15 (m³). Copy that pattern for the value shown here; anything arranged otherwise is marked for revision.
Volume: 112564.8263 (m³)
